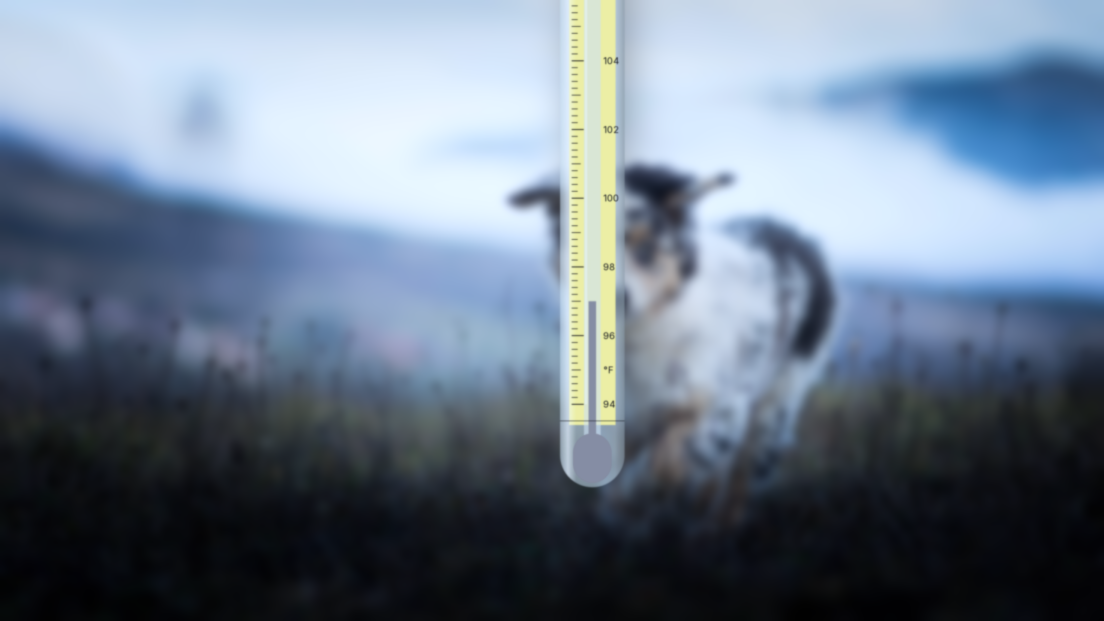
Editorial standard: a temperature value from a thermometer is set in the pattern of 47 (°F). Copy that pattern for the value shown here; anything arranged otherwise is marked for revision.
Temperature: 97 (°F)
